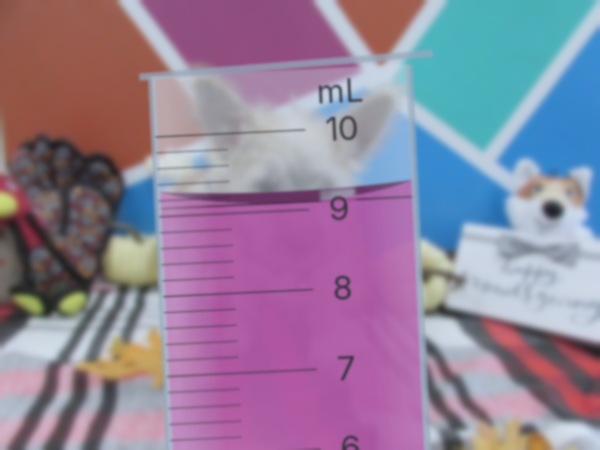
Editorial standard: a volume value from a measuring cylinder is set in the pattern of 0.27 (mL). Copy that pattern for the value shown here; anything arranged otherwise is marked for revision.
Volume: 9.1 (mL)
